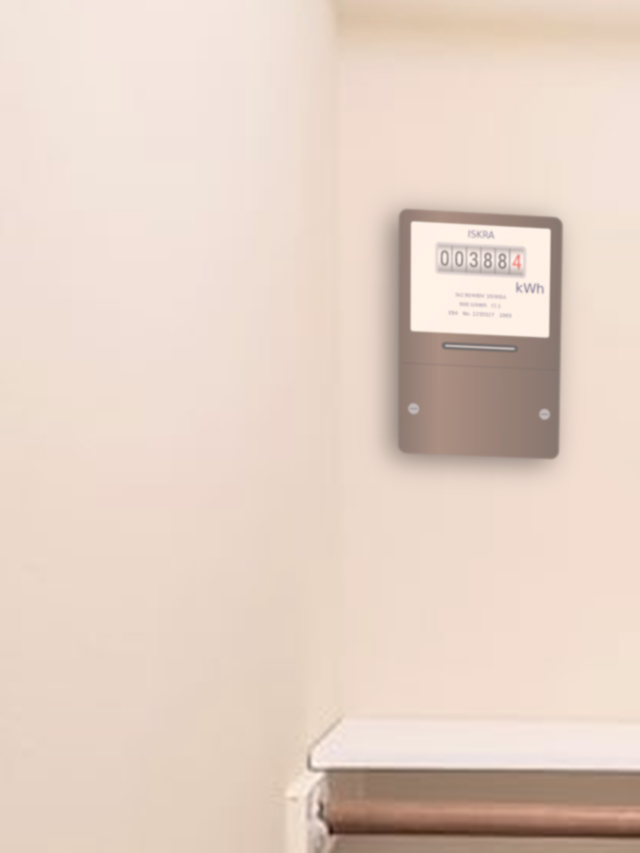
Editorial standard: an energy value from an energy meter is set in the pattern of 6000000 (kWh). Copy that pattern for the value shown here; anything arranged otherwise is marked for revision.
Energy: 388.4 (kWh)
